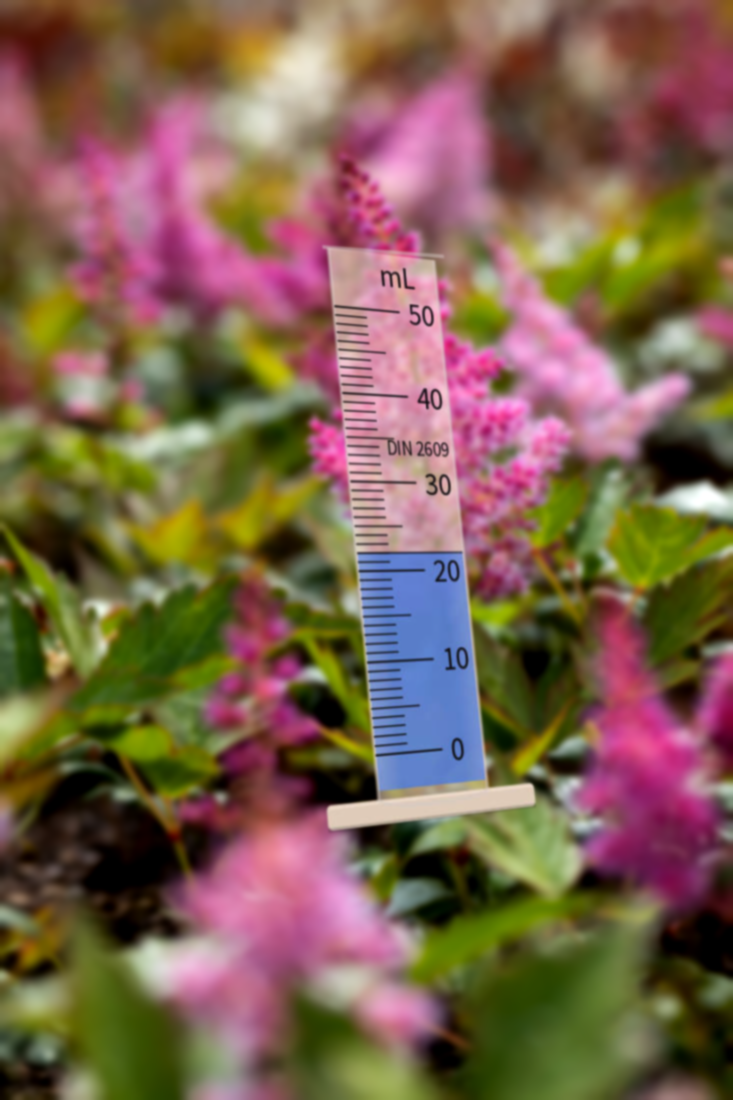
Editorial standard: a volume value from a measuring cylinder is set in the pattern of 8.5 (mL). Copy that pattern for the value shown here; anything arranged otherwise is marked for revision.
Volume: 22 (mL)
